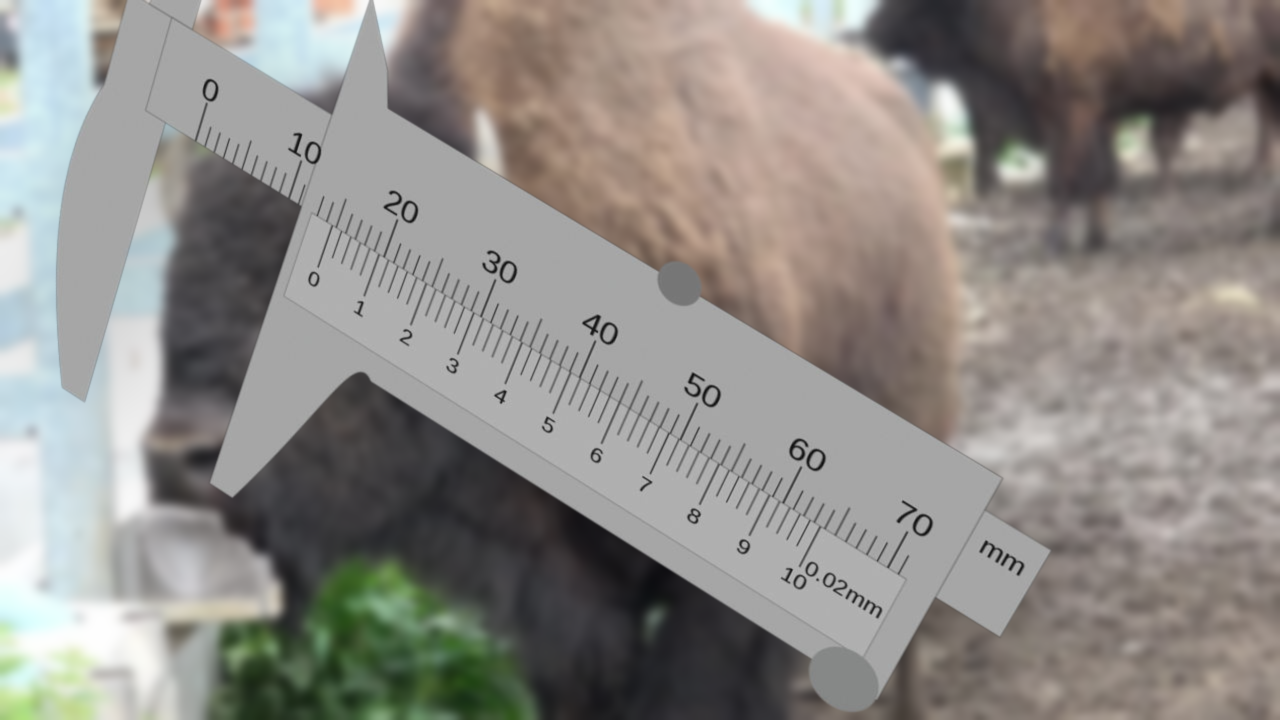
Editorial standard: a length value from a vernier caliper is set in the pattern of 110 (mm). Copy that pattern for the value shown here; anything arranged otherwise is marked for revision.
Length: 14.6 (mm)
